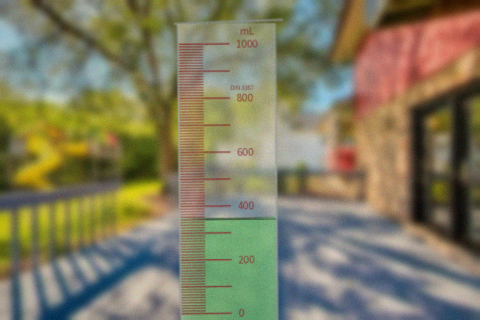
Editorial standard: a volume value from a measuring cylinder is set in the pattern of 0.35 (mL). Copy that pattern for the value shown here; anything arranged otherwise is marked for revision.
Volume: 350 (mL)
